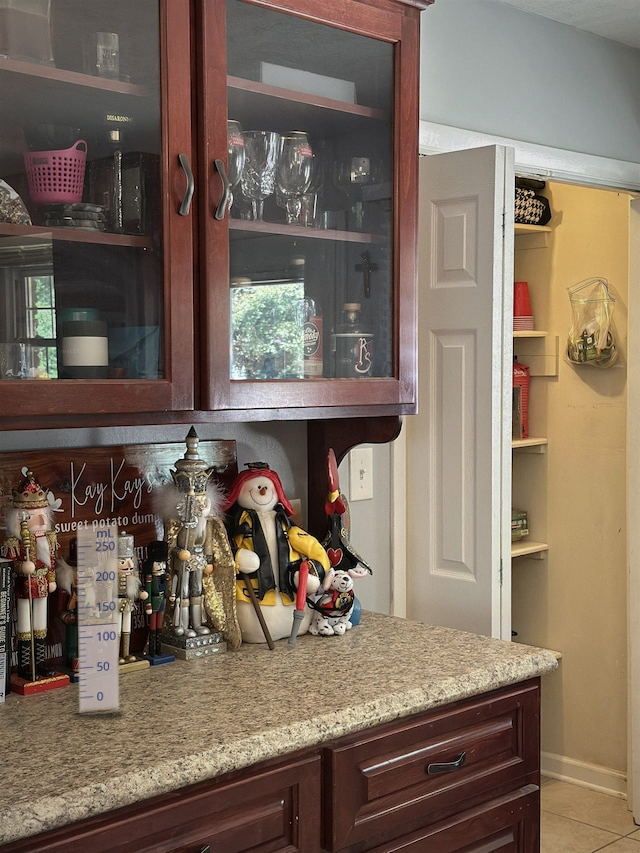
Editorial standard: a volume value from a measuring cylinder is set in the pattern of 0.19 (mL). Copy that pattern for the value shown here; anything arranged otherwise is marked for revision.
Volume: 120 (mL)
